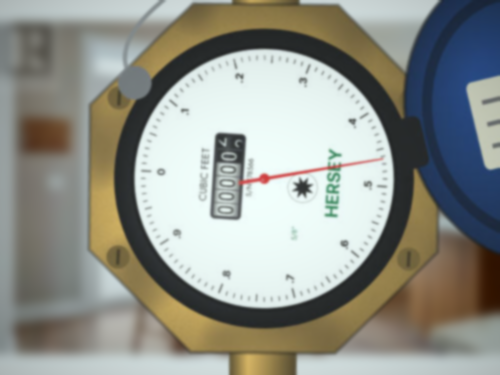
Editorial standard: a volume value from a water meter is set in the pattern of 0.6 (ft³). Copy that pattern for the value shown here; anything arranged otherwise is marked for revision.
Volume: 2.46 (ft³)
